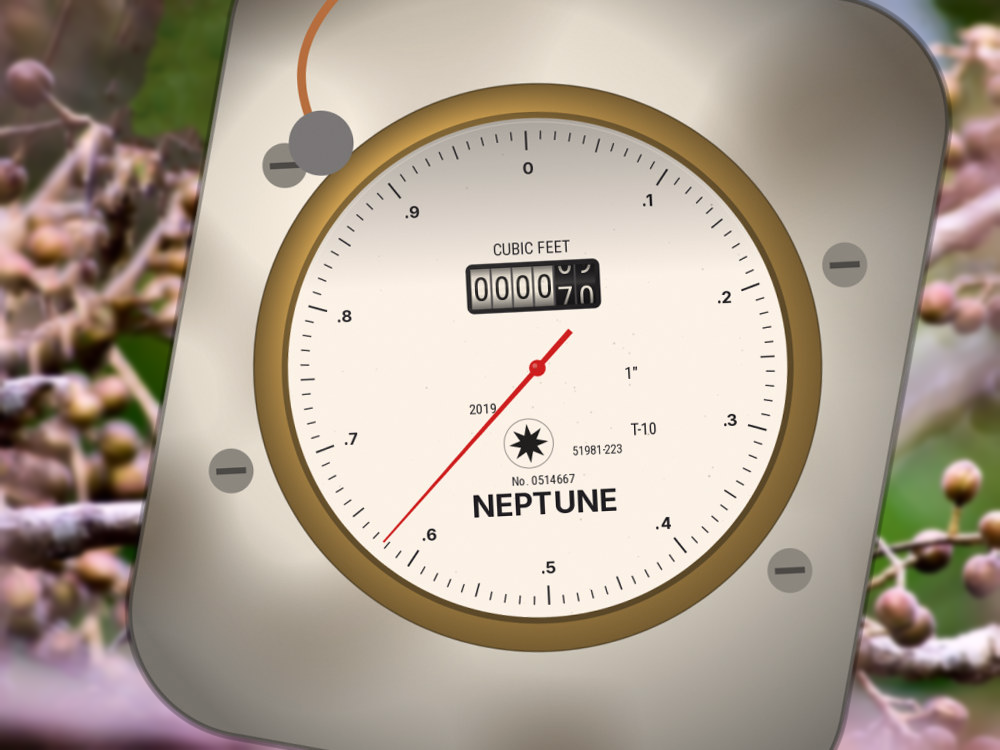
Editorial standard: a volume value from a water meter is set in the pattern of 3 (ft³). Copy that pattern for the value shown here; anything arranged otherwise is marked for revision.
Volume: 69.62 (ft³)
